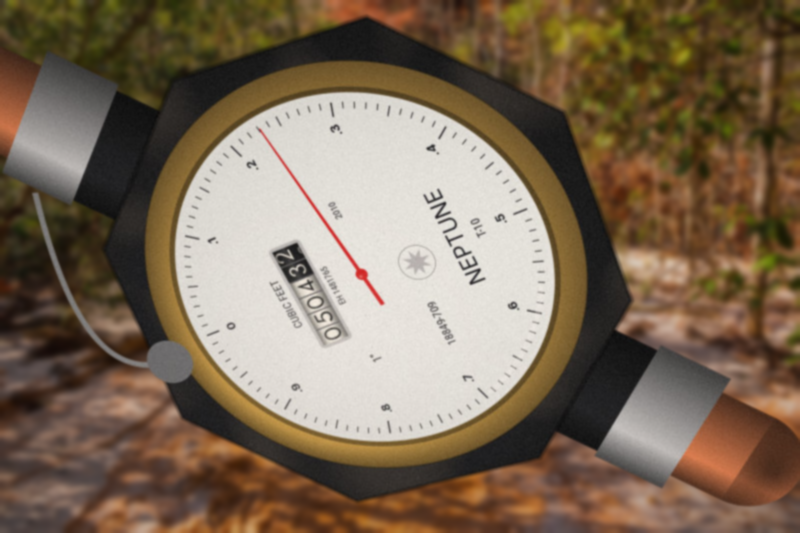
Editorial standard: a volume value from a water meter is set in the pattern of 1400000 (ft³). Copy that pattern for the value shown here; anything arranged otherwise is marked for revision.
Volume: 50432.23 (ft³)
